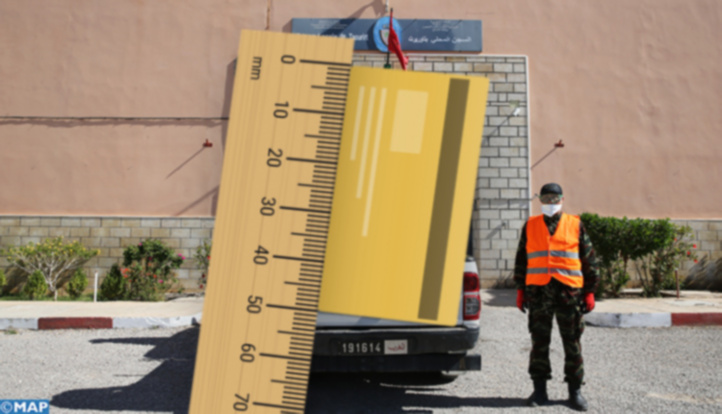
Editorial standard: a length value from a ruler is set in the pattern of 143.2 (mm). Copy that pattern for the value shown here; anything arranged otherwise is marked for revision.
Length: 50 (mm)
